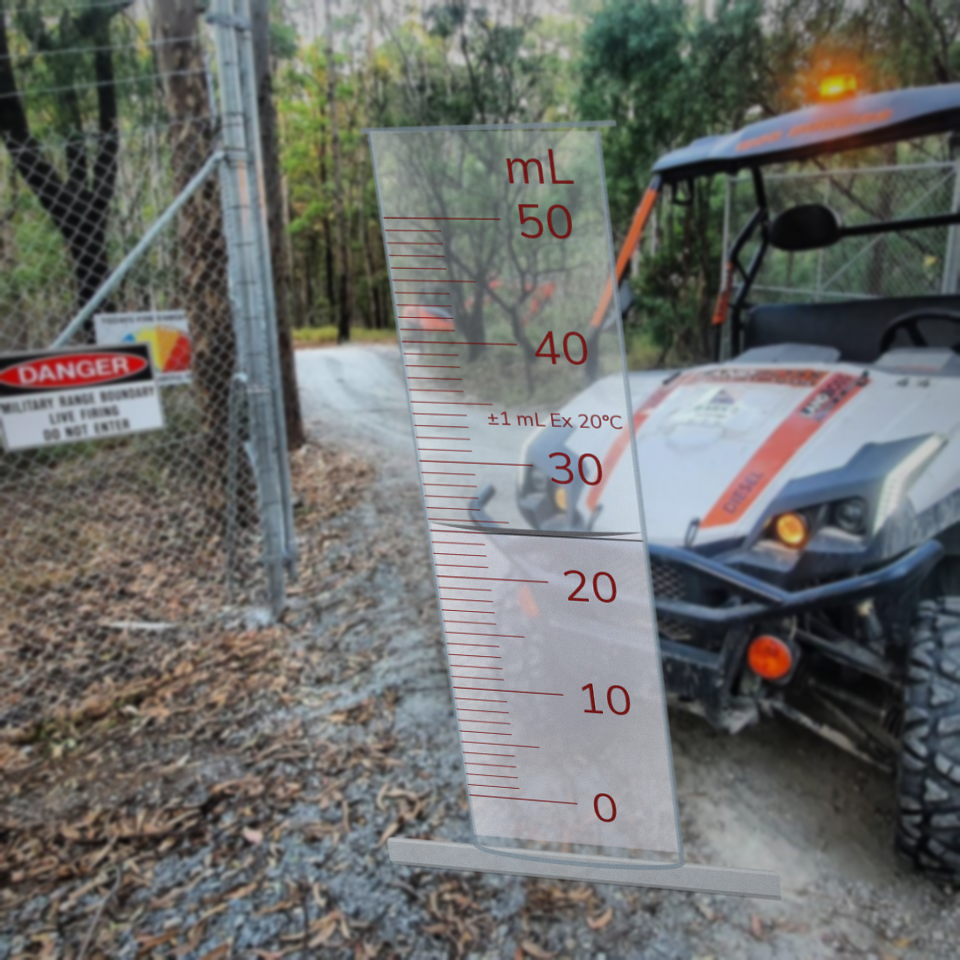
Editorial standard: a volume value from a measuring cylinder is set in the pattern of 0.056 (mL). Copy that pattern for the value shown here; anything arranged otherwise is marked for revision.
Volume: 24 (mL)
